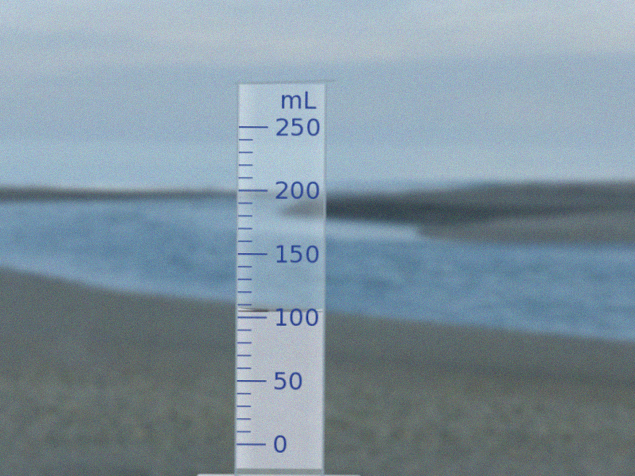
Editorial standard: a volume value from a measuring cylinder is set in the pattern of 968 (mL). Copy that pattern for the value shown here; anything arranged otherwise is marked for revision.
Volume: 105 (mL)
